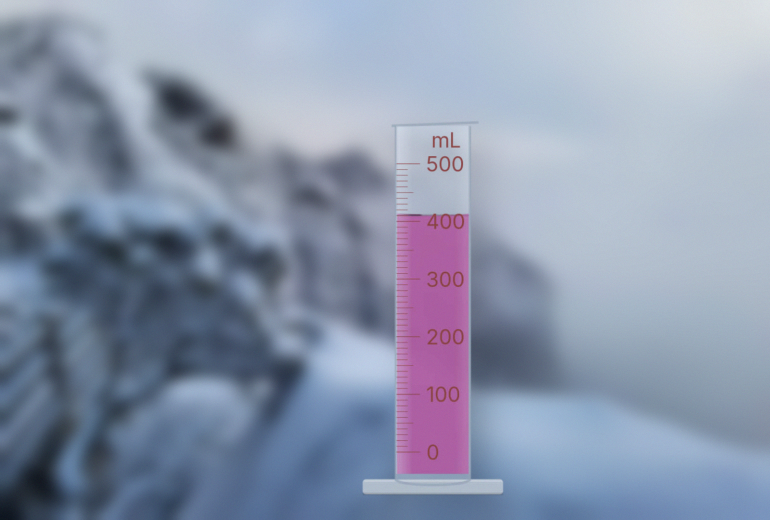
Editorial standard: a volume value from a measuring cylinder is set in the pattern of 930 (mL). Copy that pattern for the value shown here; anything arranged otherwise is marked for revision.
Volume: 410 (mL)
